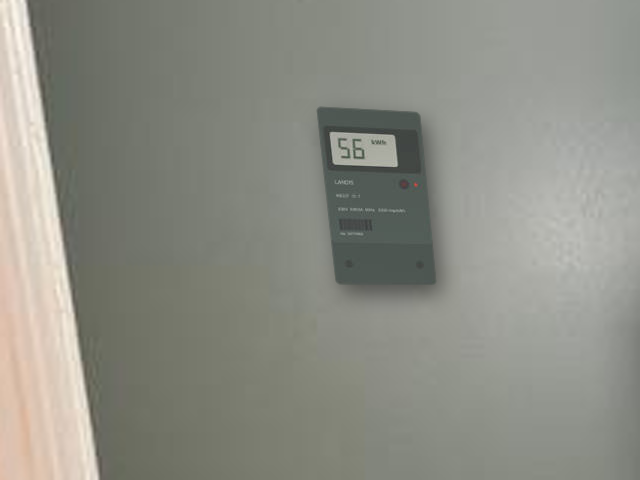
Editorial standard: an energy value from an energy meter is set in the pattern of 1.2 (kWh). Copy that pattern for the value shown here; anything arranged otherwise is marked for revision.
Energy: 56 (kWh)
